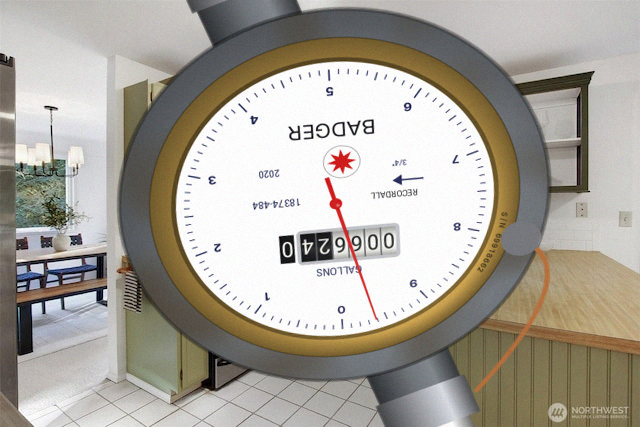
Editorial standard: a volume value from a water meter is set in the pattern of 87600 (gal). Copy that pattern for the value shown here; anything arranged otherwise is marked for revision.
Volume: 66239.6 (gal)
